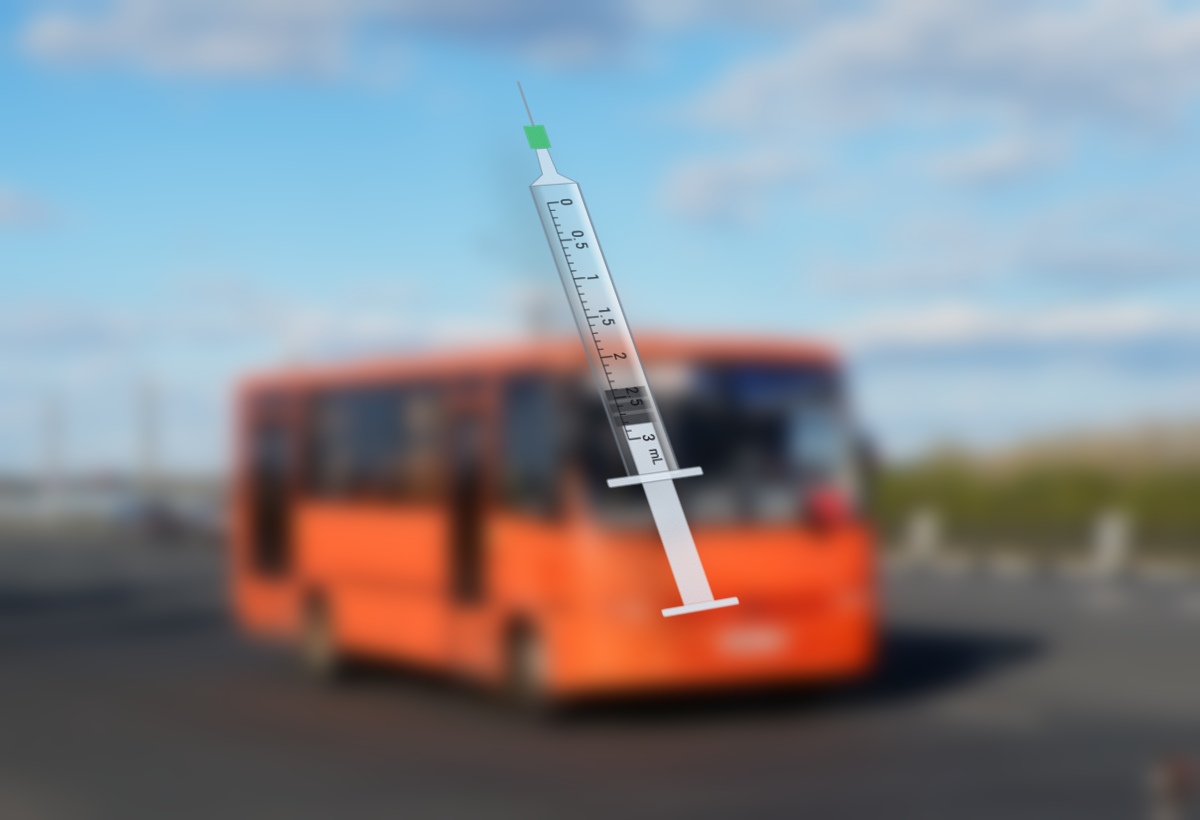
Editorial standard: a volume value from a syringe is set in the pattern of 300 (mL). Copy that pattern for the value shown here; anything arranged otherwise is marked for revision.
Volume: 2.4 (mL)
